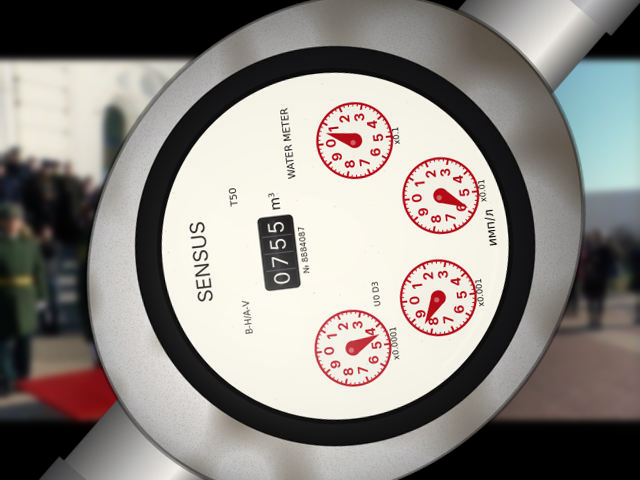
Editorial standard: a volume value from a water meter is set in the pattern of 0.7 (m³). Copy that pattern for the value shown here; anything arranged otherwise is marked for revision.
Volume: 755.0584 (m³)
